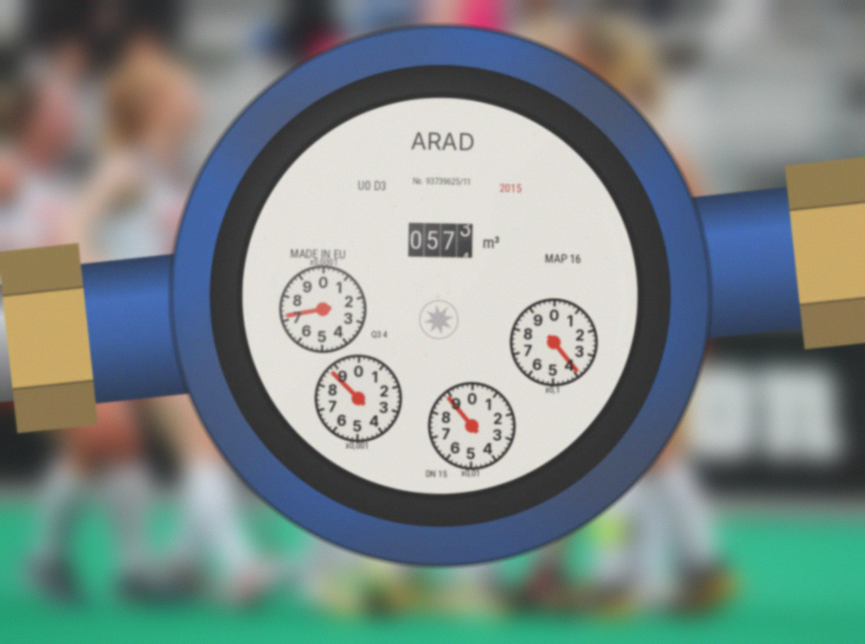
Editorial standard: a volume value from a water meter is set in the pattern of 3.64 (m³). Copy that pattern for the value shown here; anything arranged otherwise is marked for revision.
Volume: 573.3887 (m³)
